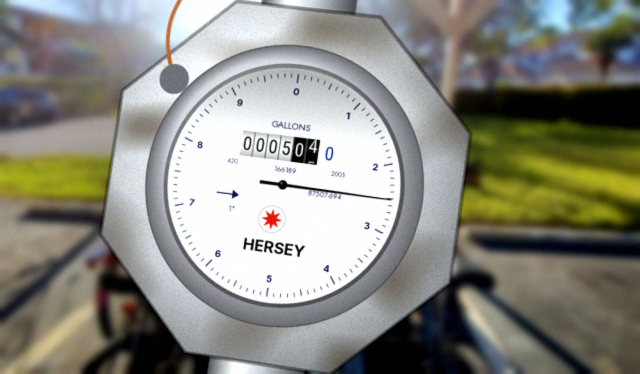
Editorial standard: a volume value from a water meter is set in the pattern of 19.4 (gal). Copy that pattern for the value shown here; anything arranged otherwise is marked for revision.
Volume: 5042.5 (gal)
